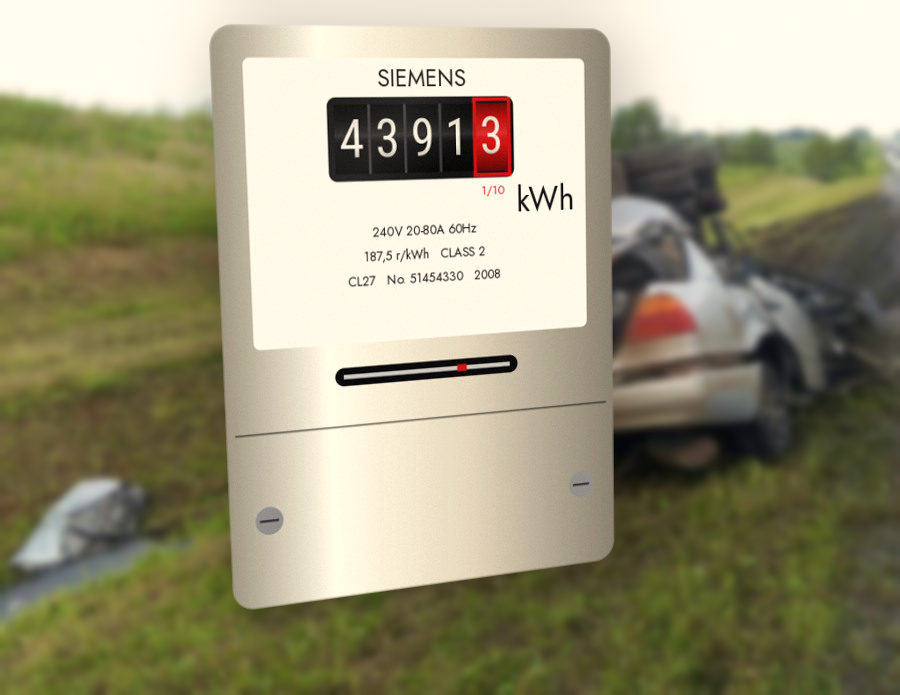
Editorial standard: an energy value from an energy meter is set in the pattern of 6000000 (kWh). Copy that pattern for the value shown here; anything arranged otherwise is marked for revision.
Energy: 4391.3 (kWh)
